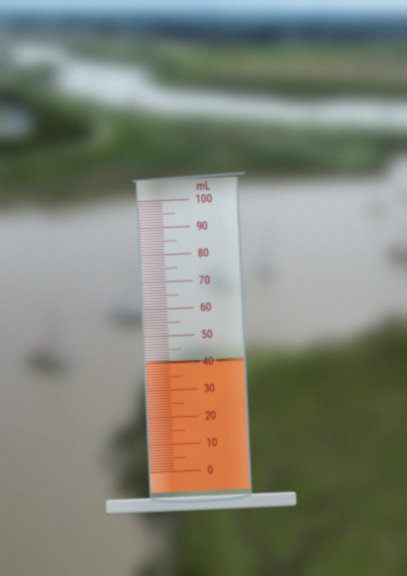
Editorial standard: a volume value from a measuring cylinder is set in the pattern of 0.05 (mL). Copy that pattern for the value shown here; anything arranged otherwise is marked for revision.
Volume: 40 (mL)
